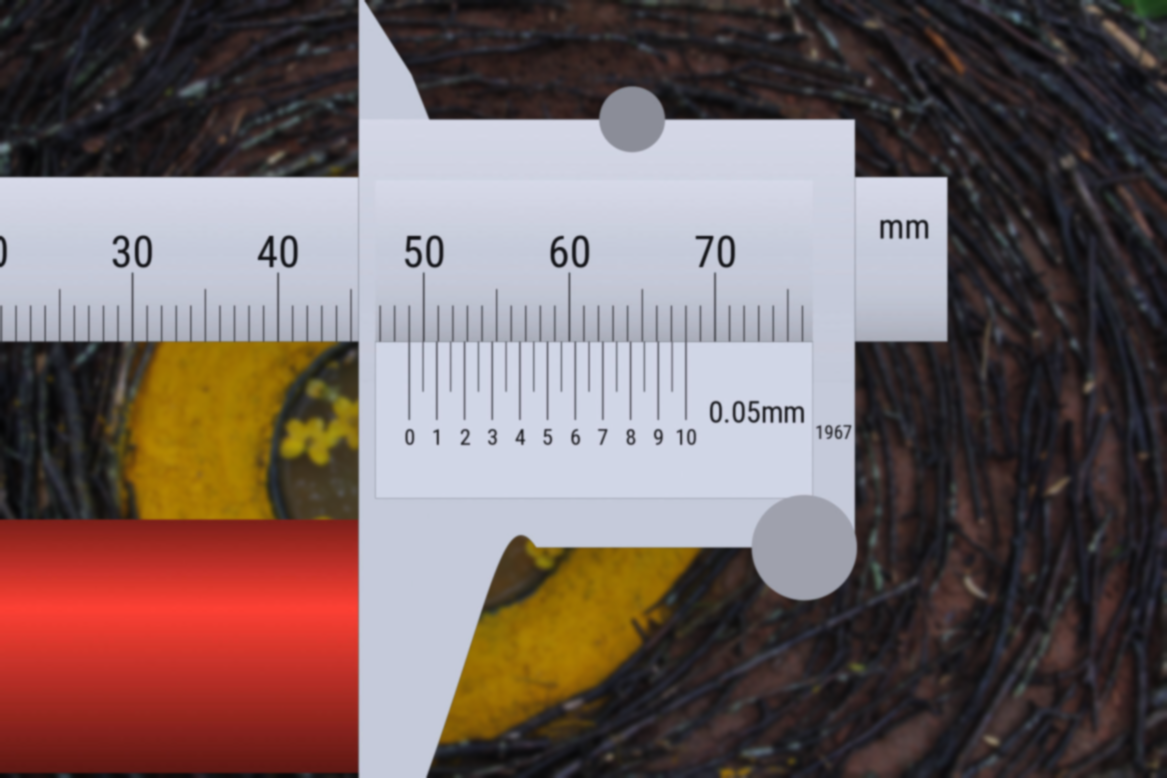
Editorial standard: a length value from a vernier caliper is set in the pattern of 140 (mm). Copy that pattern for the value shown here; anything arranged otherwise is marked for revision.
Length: 49.0 (mm)
